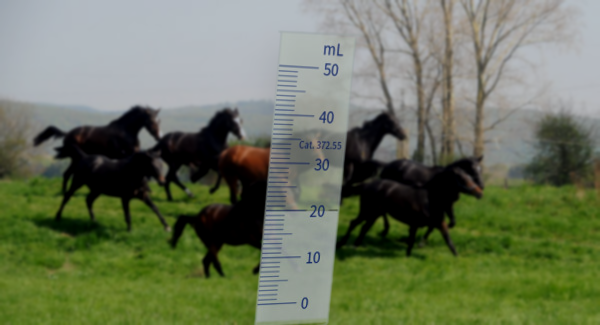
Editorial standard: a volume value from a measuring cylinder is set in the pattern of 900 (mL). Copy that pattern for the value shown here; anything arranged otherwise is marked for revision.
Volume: 20 (mL)
